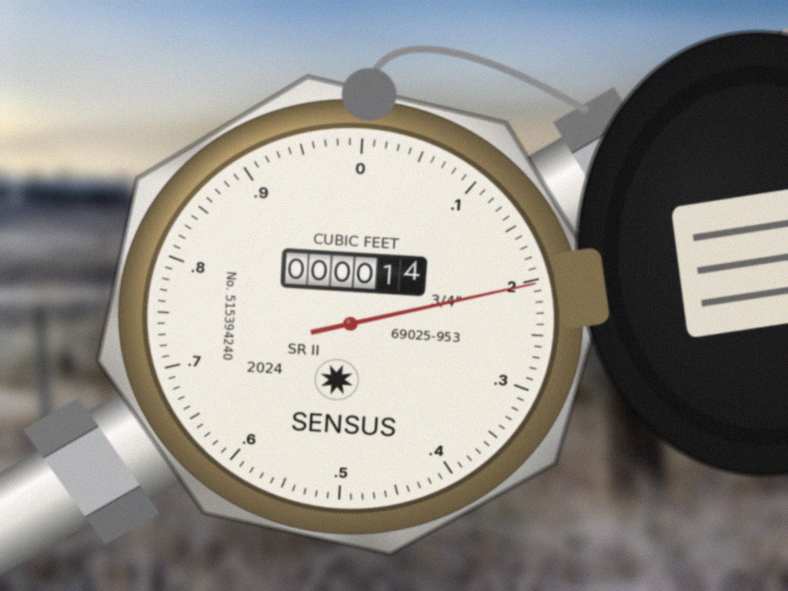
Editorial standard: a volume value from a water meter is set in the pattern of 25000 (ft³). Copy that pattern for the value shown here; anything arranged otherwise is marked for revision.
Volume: 14.20 (ft³)
